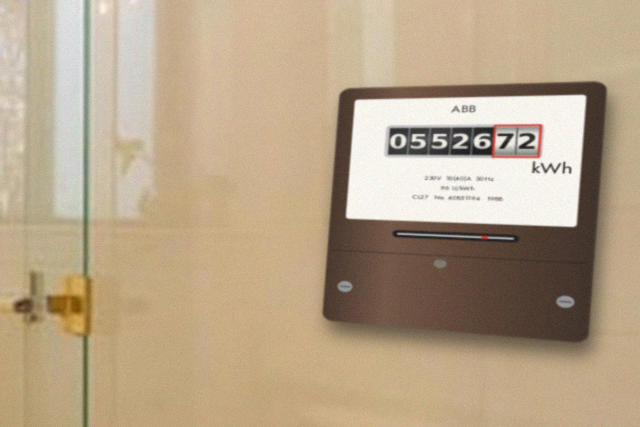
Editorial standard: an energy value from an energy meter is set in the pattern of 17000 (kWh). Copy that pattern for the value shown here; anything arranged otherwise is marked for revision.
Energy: 5526.72 (kWh)
